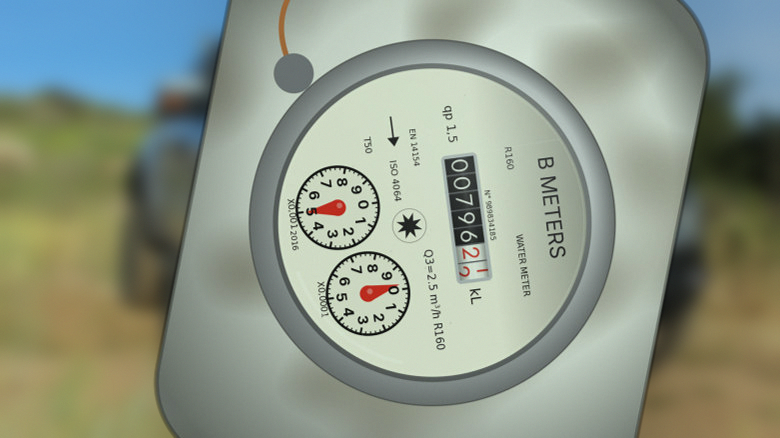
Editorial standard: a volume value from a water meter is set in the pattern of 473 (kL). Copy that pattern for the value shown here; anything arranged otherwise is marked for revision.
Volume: 796.2149 (kL)
